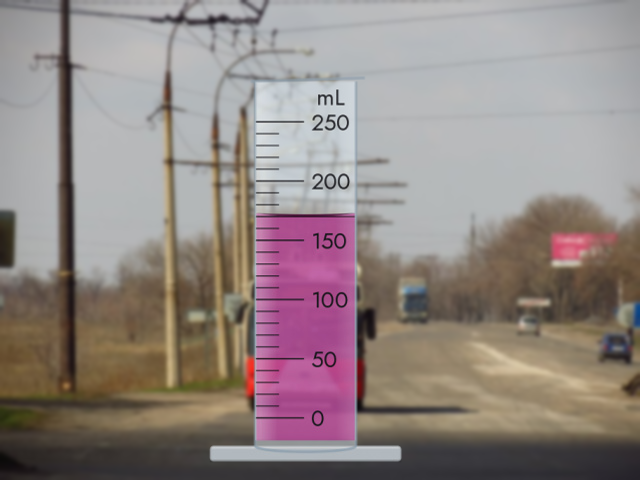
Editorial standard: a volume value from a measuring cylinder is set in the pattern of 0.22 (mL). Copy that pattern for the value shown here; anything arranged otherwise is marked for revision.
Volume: 170 (mL)
